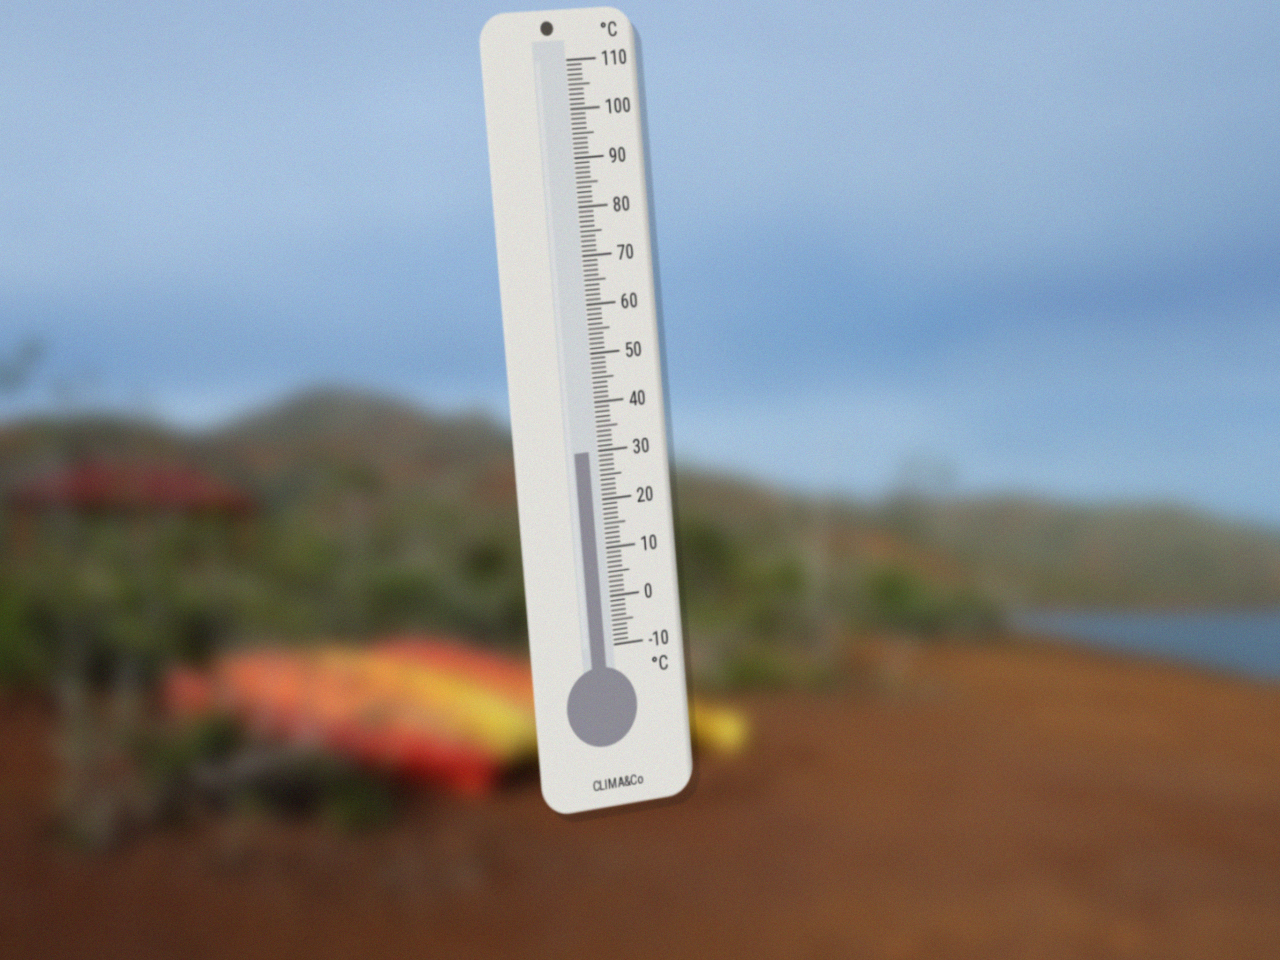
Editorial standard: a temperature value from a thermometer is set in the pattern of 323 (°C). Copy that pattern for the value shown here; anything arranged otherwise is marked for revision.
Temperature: 30 (°C)
